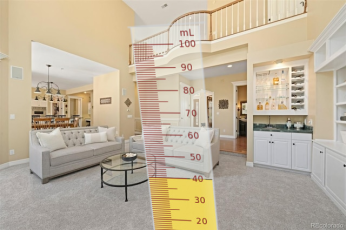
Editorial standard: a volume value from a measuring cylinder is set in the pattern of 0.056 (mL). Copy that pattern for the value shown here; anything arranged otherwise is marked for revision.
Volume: 40 (mL)
